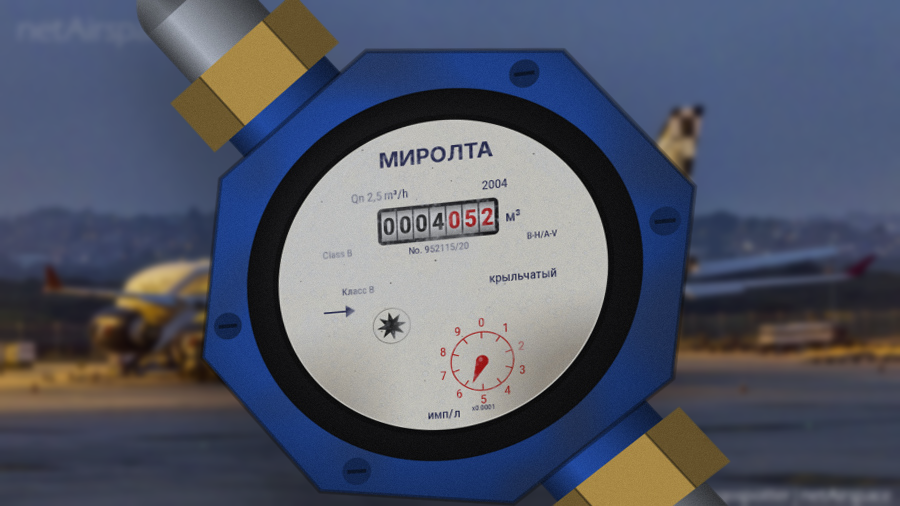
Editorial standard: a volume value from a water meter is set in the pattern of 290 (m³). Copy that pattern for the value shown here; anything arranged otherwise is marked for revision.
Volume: 4.0525 (m³)
